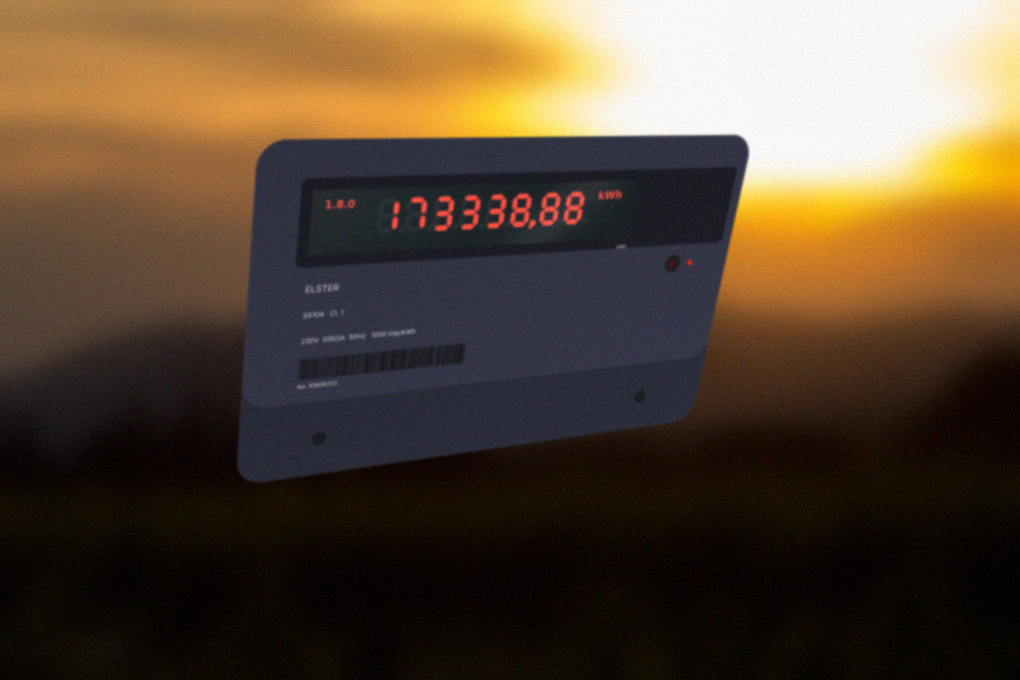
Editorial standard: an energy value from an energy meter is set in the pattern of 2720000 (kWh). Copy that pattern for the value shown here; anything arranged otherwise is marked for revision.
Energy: 173338.88 (kWh)
